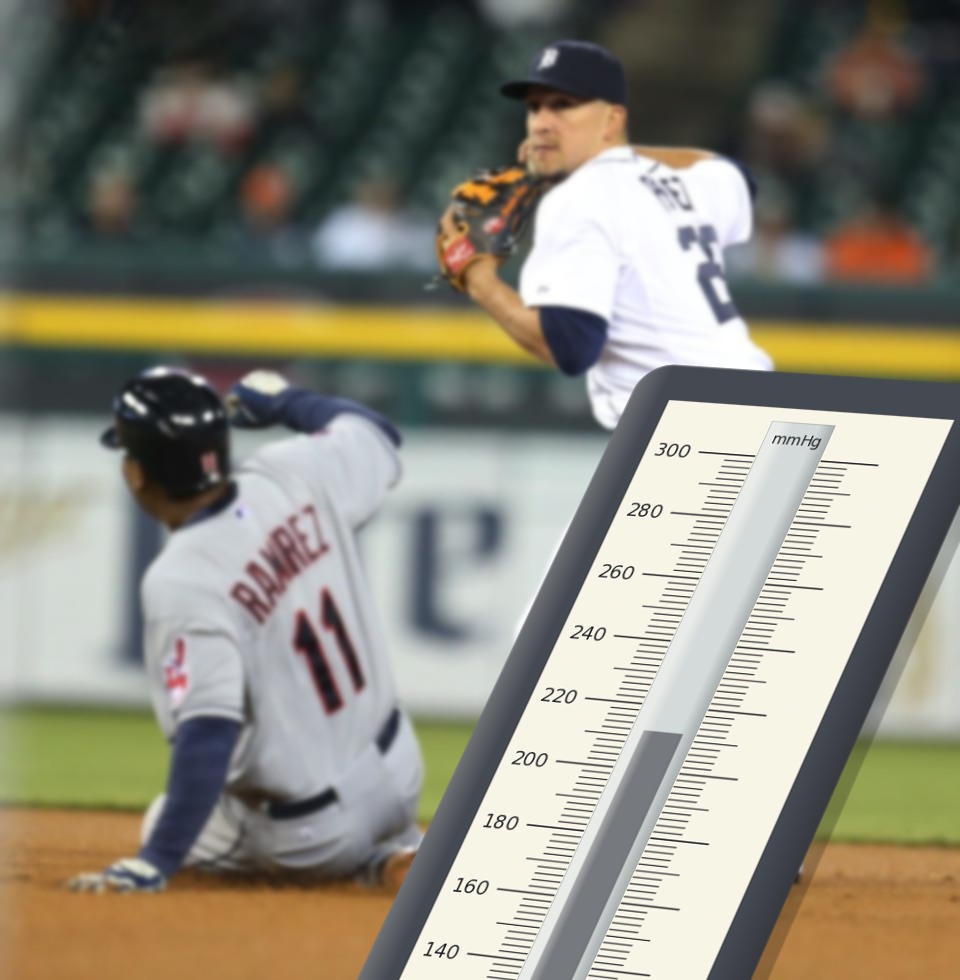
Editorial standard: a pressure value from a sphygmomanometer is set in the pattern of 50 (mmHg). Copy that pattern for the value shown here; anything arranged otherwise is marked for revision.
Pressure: 212 (mmHg)
